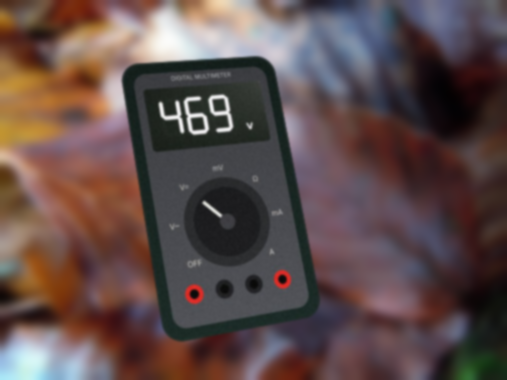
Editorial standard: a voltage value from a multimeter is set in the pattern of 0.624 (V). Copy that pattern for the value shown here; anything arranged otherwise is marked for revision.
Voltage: 469 (V)
